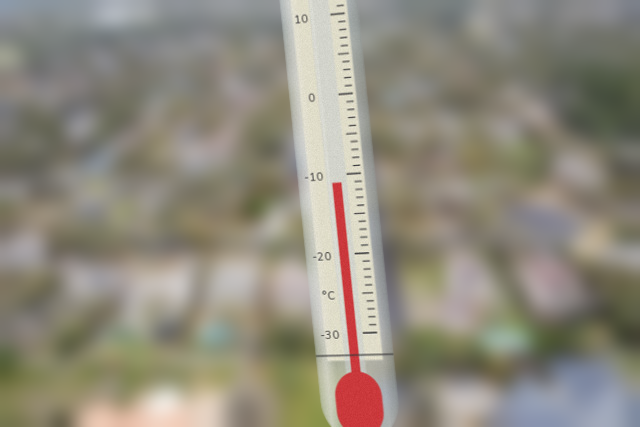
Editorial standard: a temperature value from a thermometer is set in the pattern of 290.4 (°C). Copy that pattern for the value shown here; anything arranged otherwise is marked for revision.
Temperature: -11 (°C)
